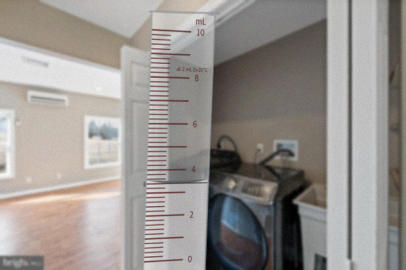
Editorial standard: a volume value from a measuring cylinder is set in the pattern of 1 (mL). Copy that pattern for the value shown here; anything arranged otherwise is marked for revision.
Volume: 3.4 (mL)
